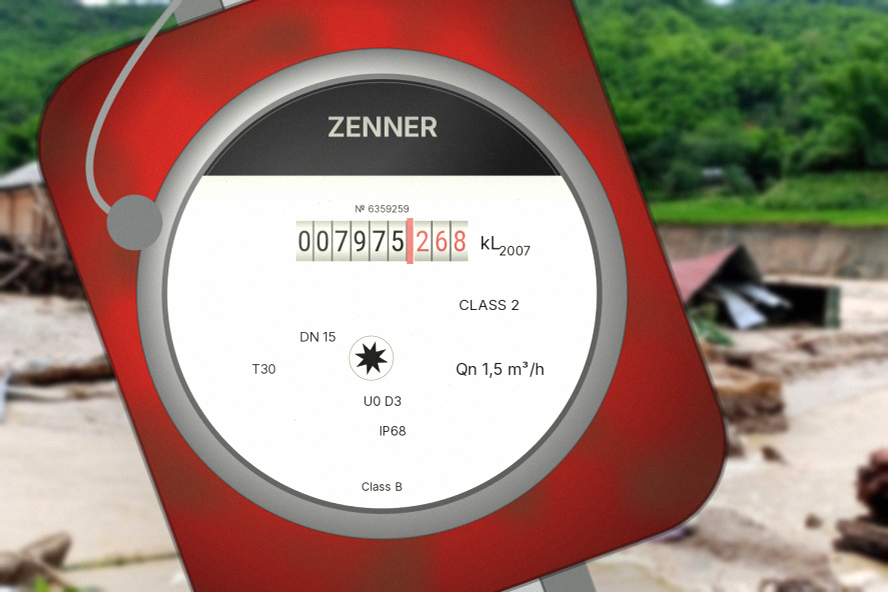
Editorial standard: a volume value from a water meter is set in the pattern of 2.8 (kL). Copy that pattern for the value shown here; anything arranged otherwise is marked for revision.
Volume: 7975.268 (kL)
